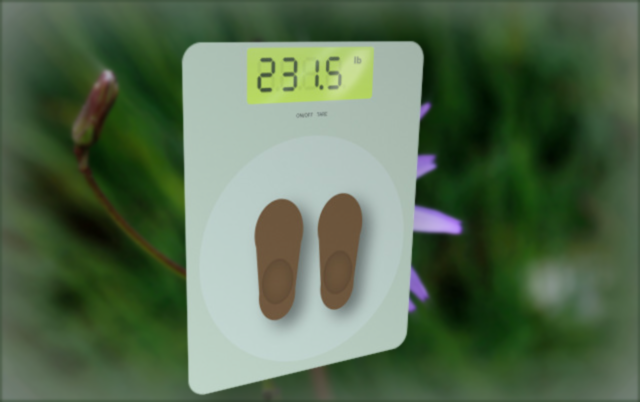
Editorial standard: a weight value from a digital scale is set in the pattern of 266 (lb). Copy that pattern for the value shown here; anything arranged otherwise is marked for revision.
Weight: 231.5 (lb)
